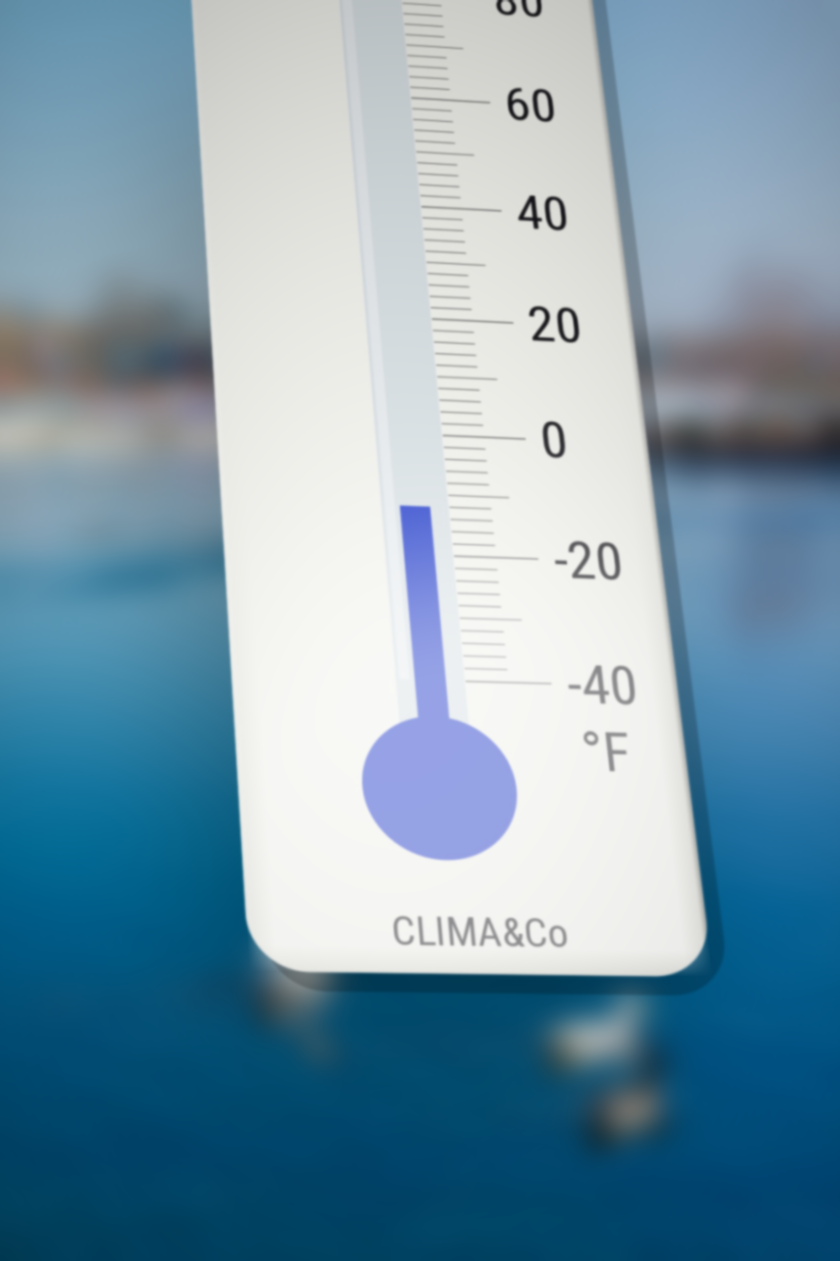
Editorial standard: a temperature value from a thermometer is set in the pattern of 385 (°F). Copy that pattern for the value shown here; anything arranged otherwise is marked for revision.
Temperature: -12 (°F)
